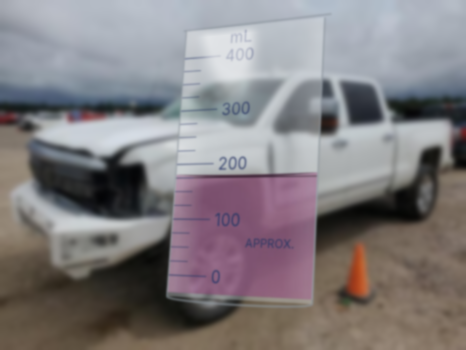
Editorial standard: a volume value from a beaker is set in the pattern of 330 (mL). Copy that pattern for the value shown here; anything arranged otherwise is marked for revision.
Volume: 175 (mL)
